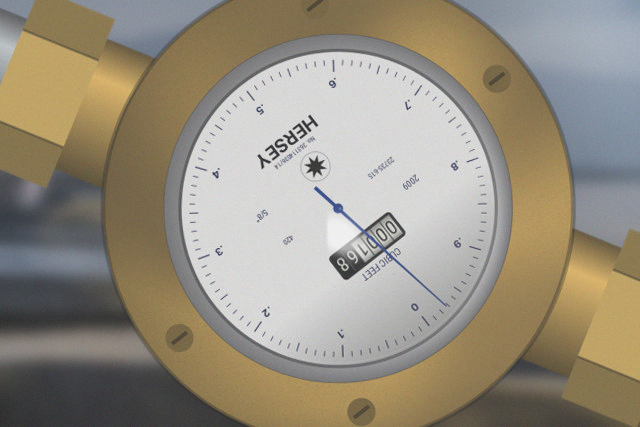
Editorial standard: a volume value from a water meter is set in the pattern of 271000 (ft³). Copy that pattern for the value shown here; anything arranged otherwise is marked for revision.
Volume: 167.97 (ft³)
